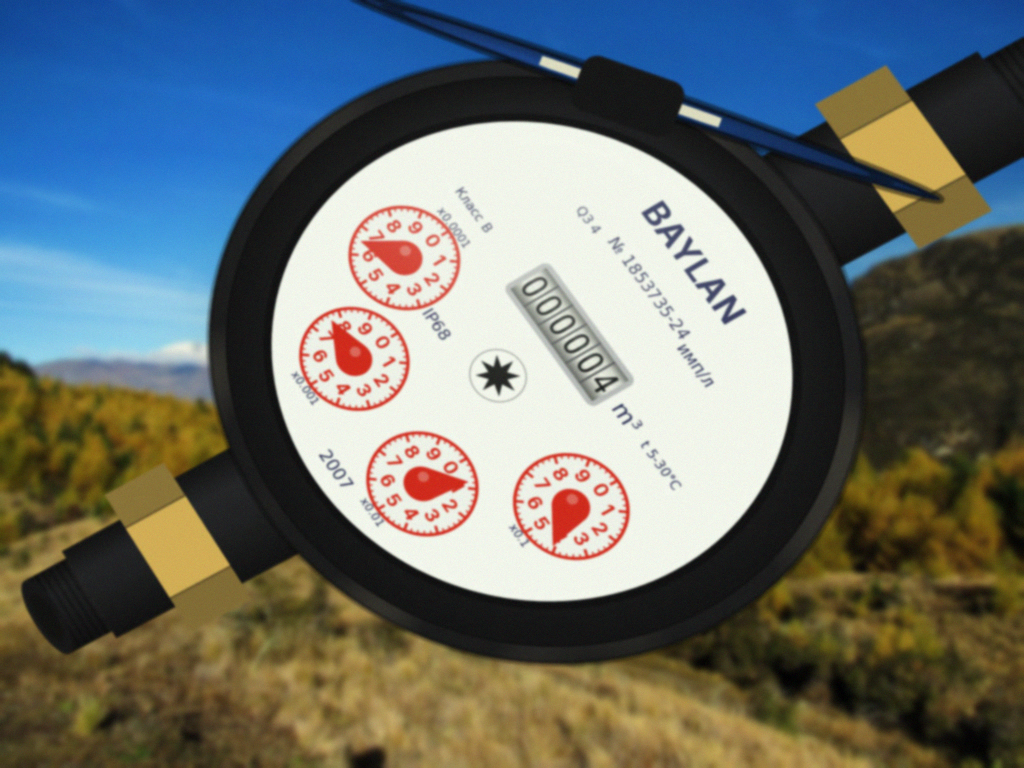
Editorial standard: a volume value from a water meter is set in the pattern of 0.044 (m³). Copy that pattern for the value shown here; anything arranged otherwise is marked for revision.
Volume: 4.4076 (m³)
